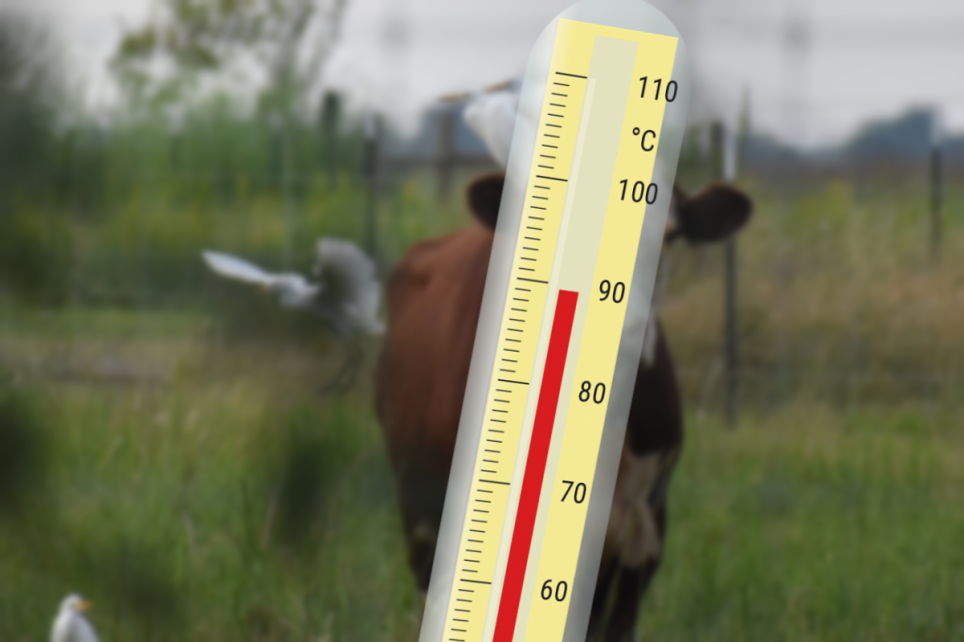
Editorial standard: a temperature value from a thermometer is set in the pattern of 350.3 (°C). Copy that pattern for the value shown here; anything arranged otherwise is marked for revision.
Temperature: 89.5 (°C)
